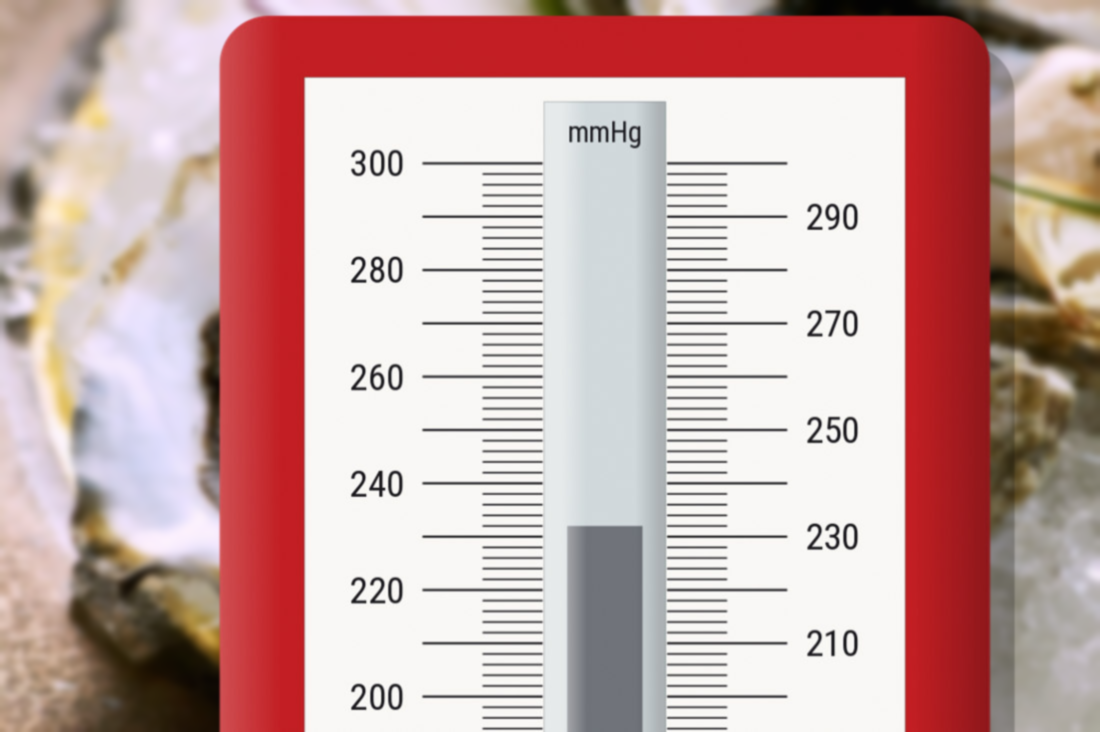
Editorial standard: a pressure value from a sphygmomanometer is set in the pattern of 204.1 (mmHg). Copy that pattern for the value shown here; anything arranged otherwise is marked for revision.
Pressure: 232 (mmHg)
